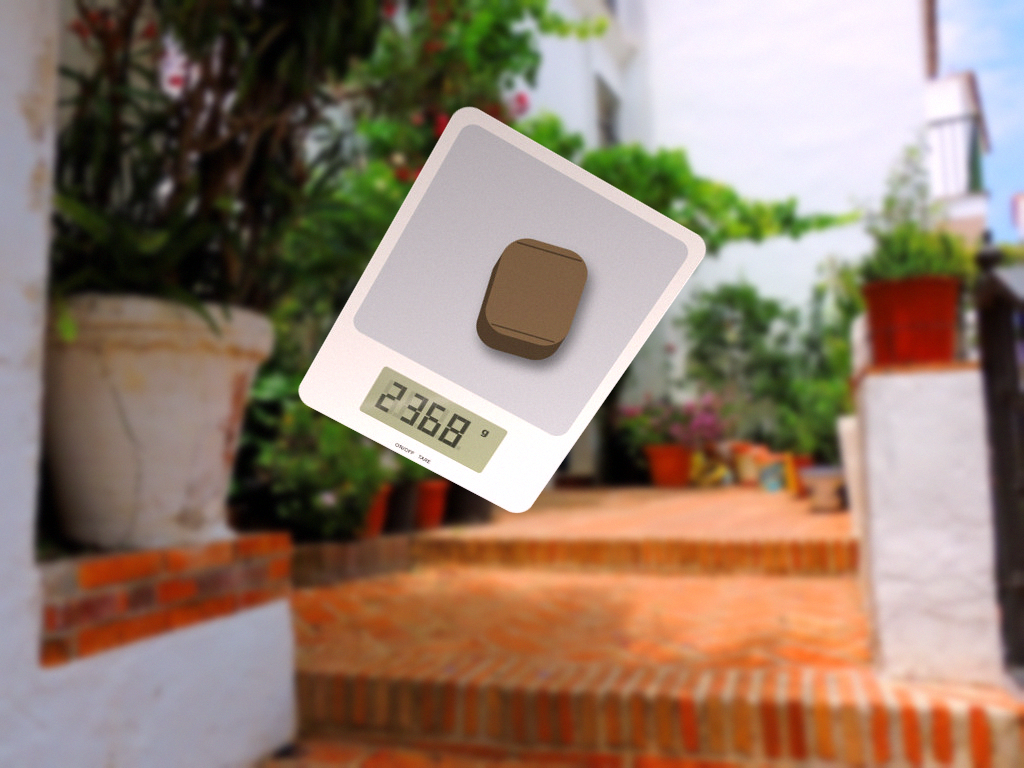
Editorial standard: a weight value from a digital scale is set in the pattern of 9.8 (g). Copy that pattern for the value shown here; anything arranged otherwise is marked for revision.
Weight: 2368 (g)
